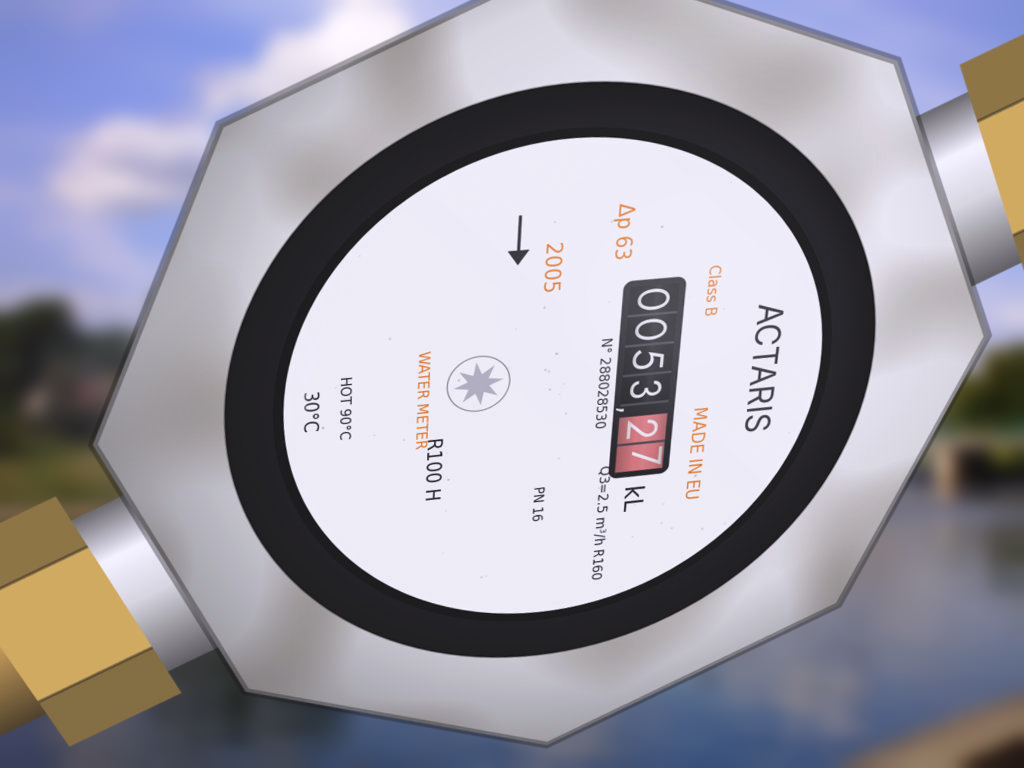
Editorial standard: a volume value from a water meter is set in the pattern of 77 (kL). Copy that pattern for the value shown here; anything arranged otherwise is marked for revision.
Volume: 53.27 (kL)
